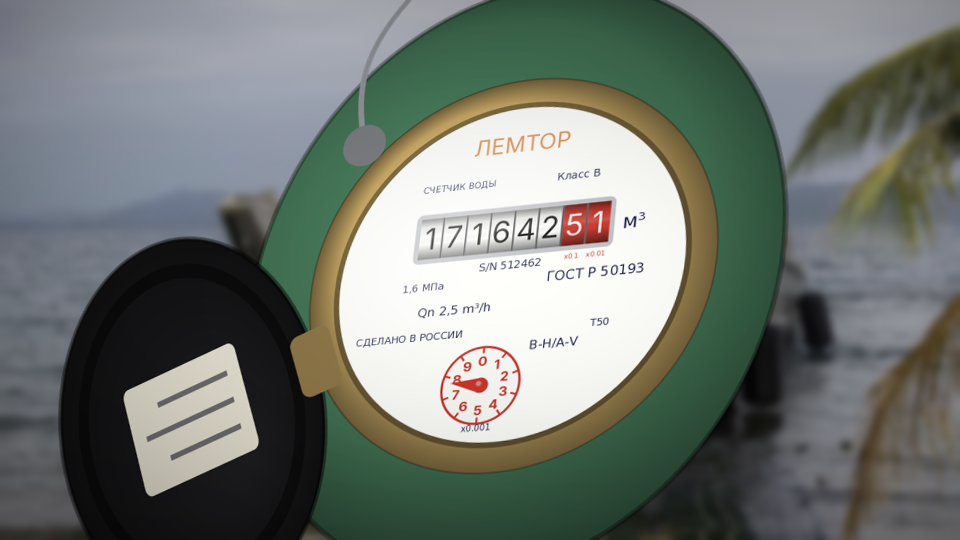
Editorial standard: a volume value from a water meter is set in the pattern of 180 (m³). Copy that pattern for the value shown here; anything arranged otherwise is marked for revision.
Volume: 171642.517 (m³)
